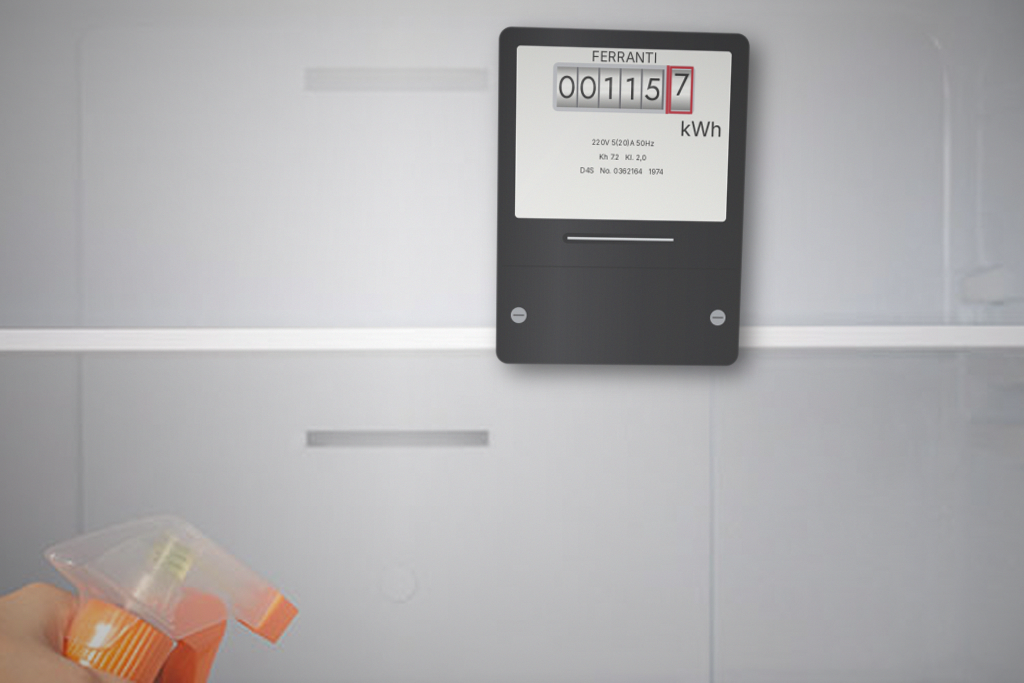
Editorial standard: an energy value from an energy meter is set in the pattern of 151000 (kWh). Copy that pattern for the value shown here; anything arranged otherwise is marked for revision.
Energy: 115.7 (kWh)
